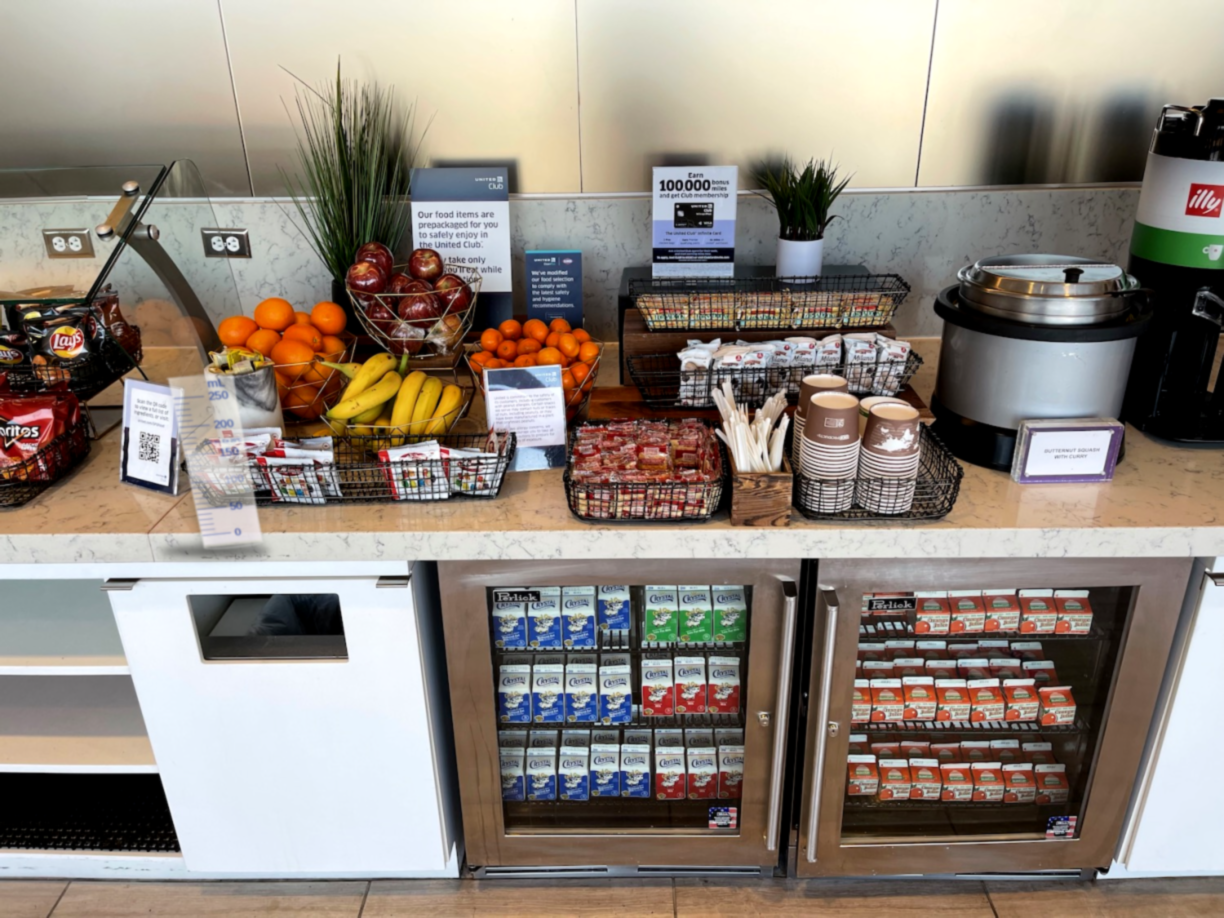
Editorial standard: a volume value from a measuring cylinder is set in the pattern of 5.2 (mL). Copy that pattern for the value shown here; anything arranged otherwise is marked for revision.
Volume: 50 (mL)
